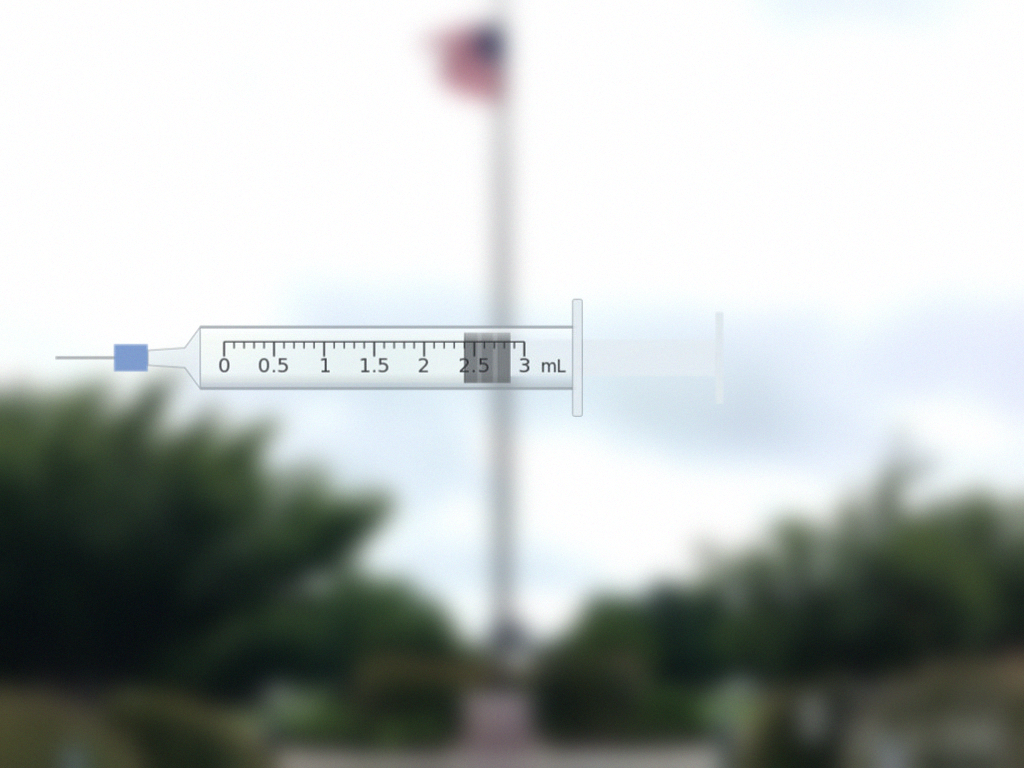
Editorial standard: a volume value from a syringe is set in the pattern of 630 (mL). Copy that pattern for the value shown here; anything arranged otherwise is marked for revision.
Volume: 2.4 (mL)
